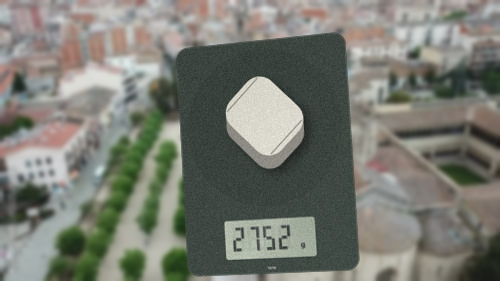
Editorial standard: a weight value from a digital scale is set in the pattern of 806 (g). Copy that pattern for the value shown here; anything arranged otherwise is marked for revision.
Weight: 2752 (g)
